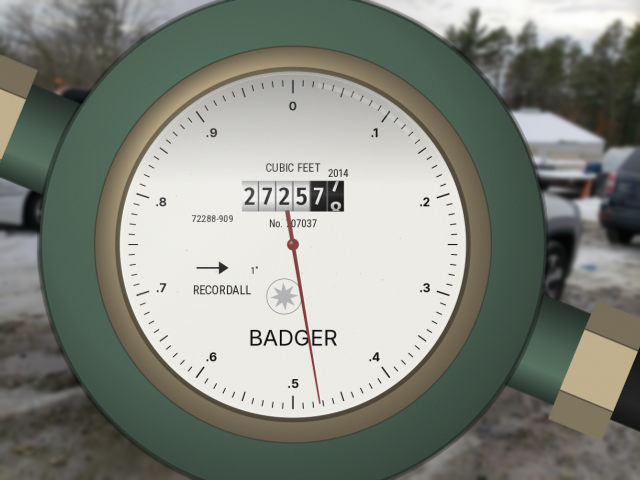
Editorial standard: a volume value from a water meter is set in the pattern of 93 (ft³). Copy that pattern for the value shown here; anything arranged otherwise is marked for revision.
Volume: 272577.47 (ft³)
